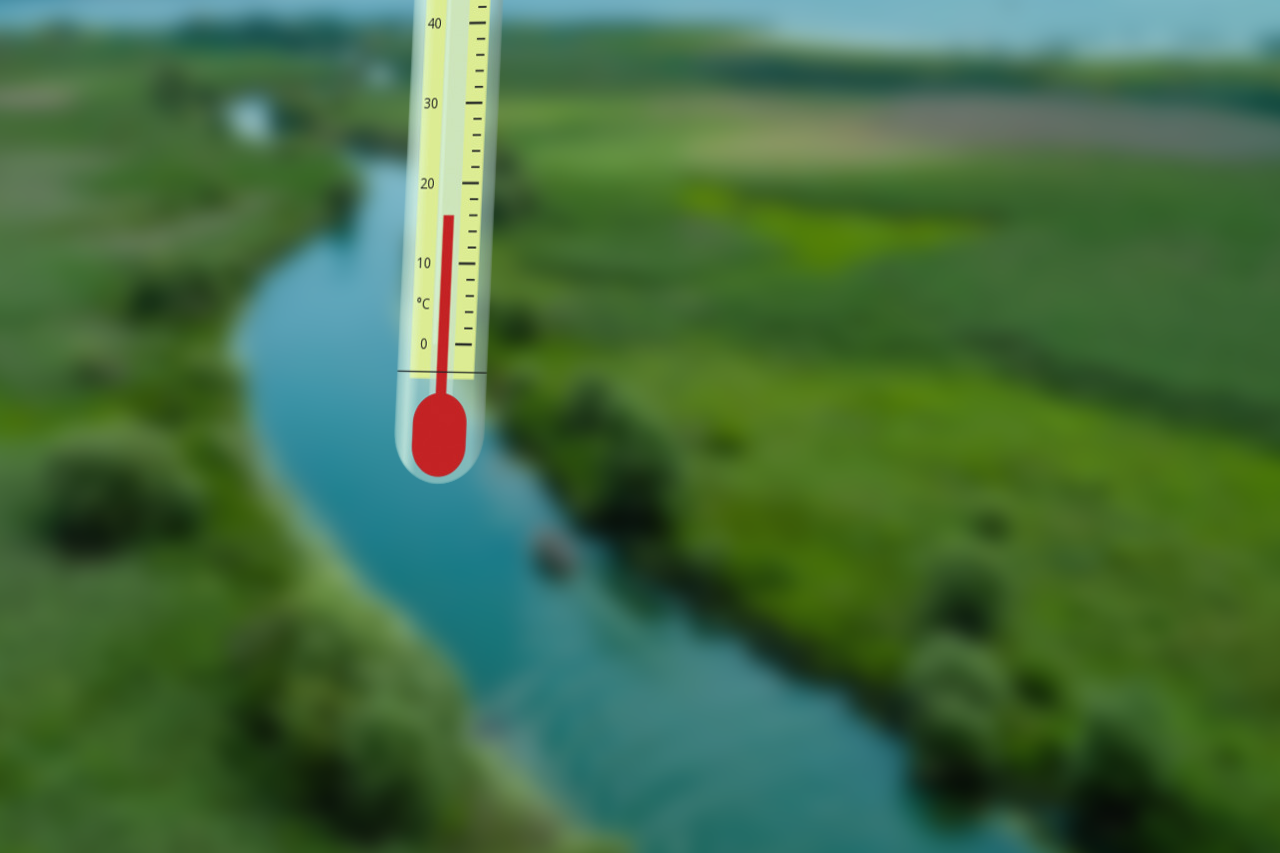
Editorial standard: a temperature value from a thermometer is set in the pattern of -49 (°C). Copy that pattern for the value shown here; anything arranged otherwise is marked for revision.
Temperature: 16 (°C)
